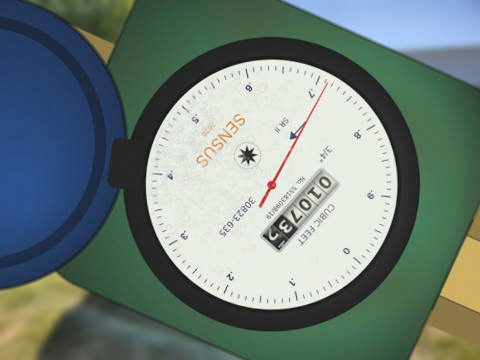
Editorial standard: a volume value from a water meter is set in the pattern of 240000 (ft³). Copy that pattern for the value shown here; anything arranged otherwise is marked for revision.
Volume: 10731.71 (ft³)
